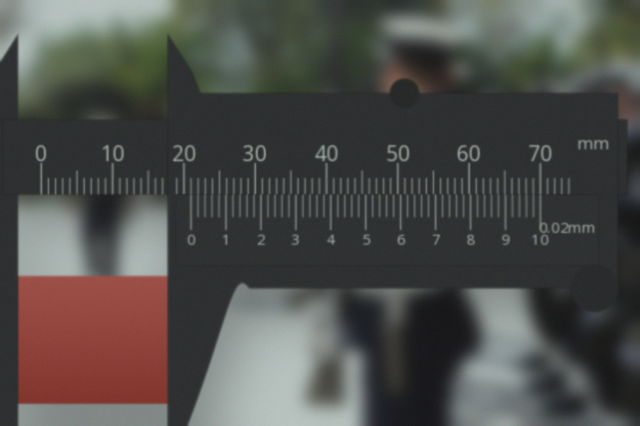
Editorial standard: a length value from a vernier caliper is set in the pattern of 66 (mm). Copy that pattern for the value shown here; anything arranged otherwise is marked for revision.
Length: 21.0 (mm)
